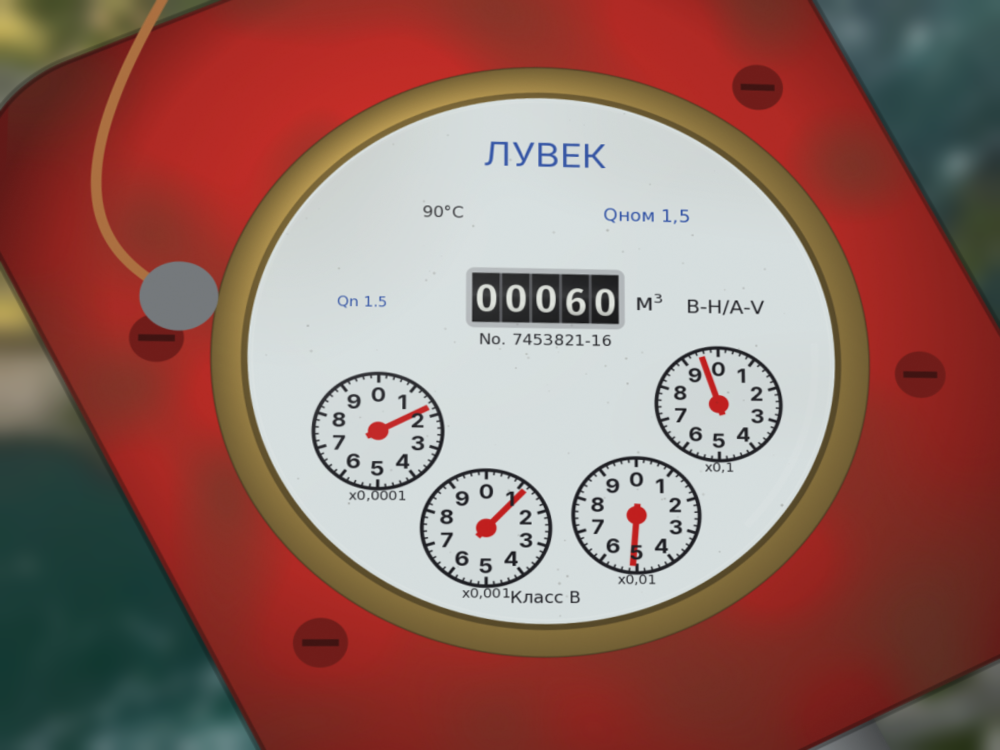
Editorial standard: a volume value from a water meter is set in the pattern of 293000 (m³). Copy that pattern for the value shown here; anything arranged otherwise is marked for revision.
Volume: 59.9511 (m³)
